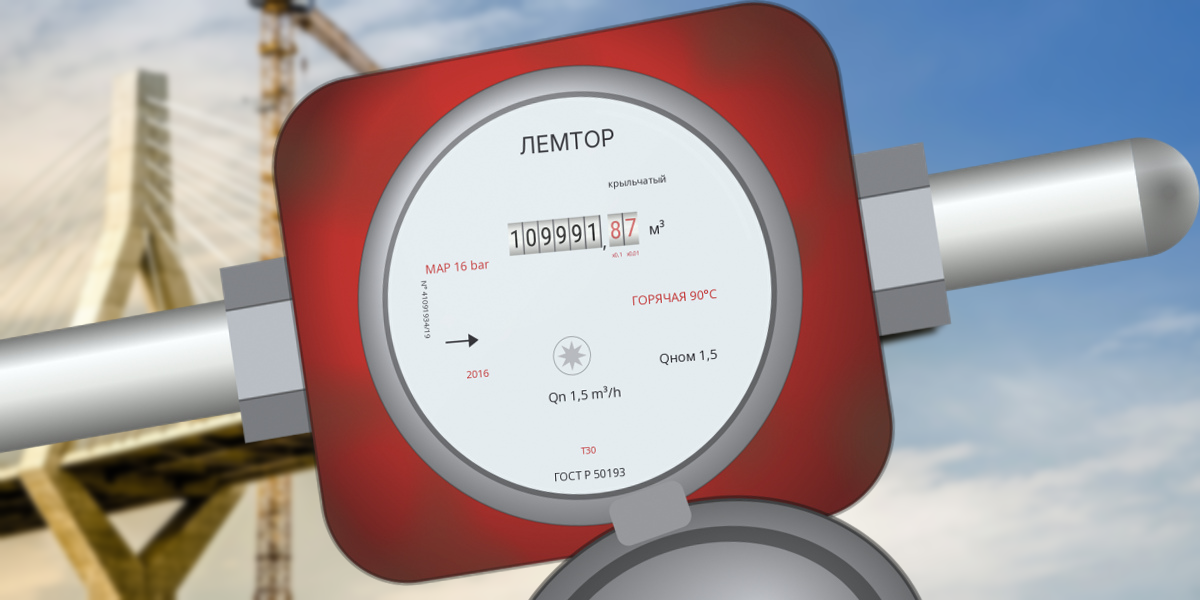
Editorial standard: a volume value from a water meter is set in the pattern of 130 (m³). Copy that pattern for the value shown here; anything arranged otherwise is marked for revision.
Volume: 109991.87 (m³)
